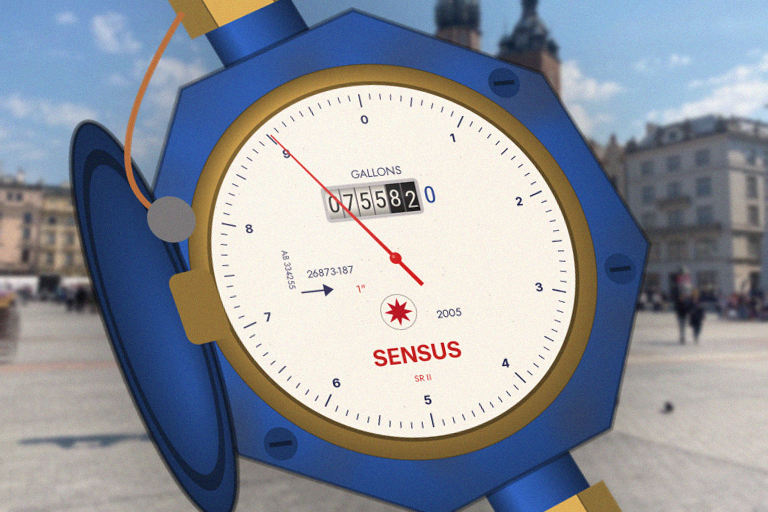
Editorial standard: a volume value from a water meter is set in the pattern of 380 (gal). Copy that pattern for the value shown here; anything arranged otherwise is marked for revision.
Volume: 755819.0 (gal)
